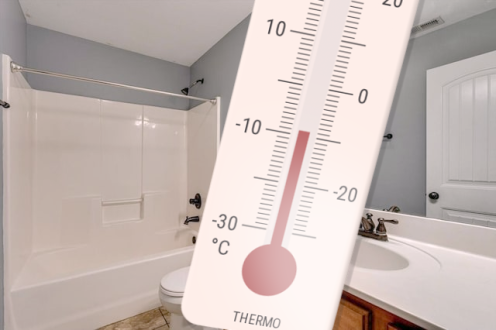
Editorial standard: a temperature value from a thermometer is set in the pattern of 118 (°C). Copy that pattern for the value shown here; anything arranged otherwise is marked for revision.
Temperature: -9 (°C)
